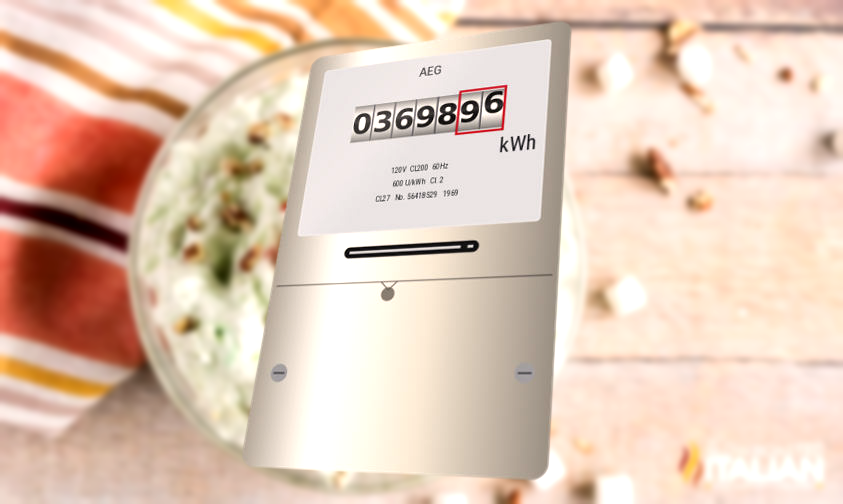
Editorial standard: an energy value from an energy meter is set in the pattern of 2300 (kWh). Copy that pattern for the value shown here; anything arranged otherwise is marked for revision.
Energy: 3698.96 (kWh)
